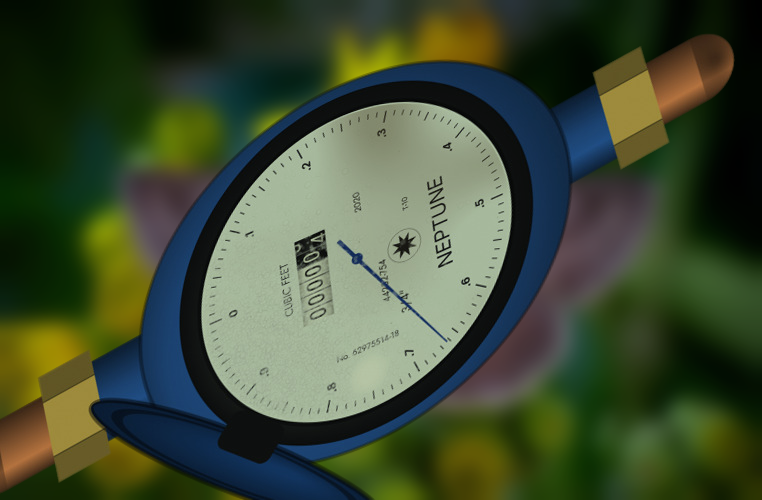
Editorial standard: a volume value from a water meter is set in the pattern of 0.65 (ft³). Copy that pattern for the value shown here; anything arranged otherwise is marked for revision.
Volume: 3.66 (ft³)
